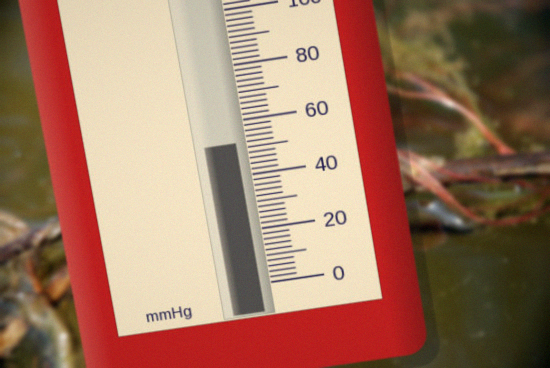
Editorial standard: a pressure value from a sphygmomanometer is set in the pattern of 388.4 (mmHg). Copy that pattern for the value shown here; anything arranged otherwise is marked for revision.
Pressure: 52 (mmHg)
